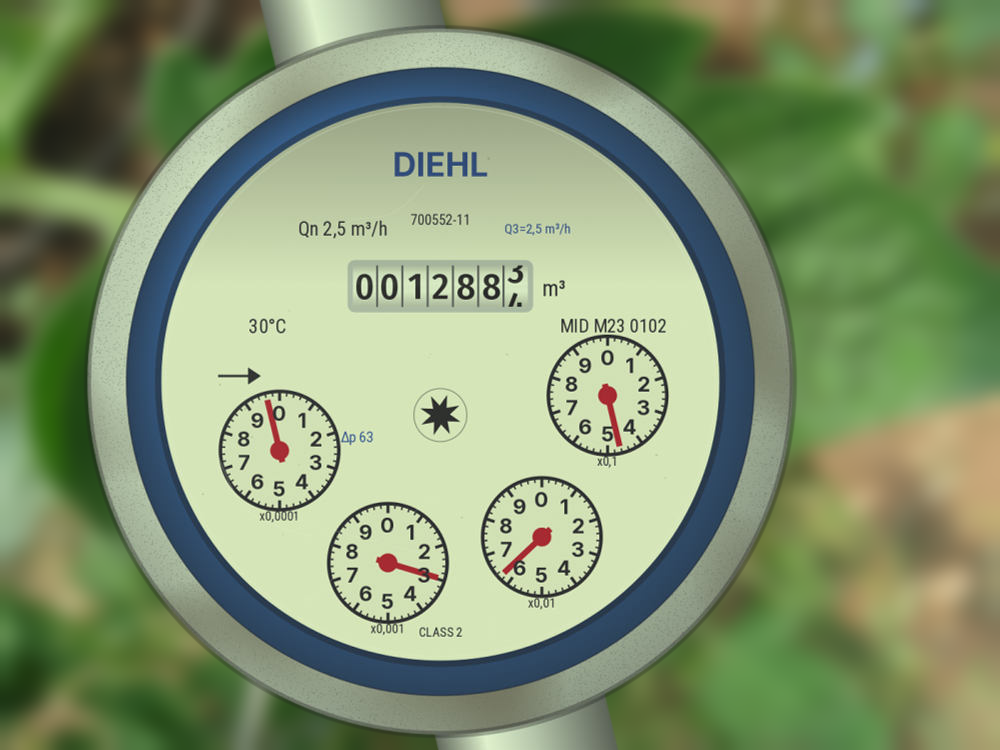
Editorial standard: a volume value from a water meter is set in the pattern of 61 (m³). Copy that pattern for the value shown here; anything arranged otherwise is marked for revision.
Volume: 12883.4629 (m³)
